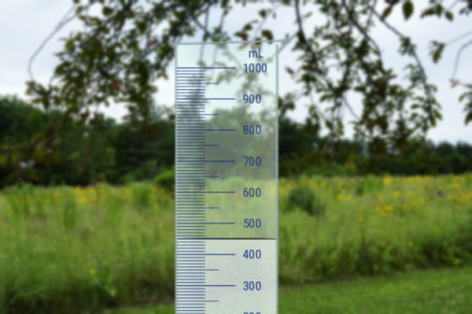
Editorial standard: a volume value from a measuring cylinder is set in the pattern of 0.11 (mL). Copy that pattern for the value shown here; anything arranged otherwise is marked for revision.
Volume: 450 (mL)
